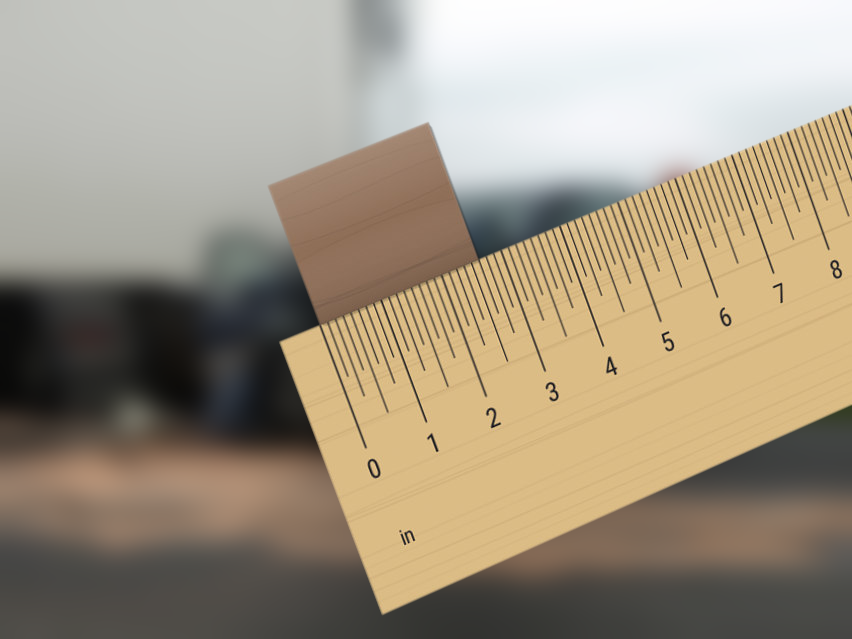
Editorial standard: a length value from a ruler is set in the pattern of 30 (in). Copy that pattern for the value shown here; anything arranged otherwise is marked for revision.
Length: 2.625 (in)
